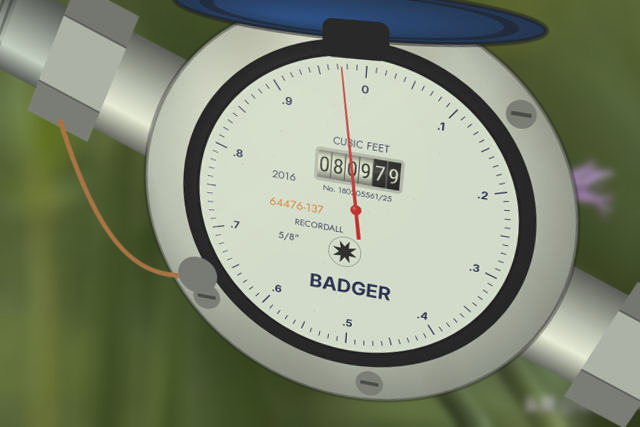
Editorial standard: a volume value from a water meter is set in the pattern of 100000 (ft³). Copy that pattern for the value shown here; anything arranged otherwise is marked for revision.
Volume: 80978.97 (ft³)
